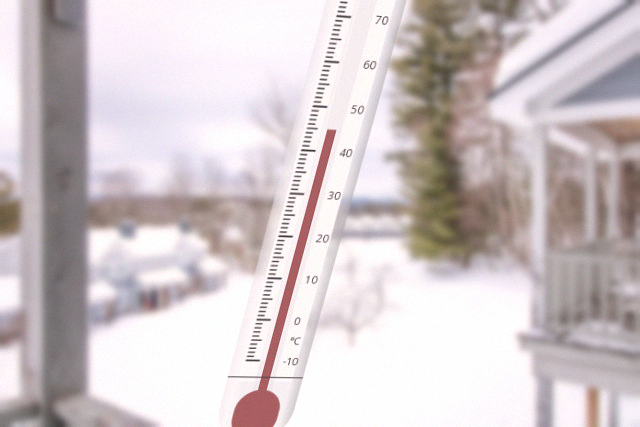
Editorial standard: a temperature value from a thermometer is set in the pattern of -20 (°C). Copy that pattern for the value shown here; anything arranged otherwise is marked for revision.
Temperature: 45 (°C)
